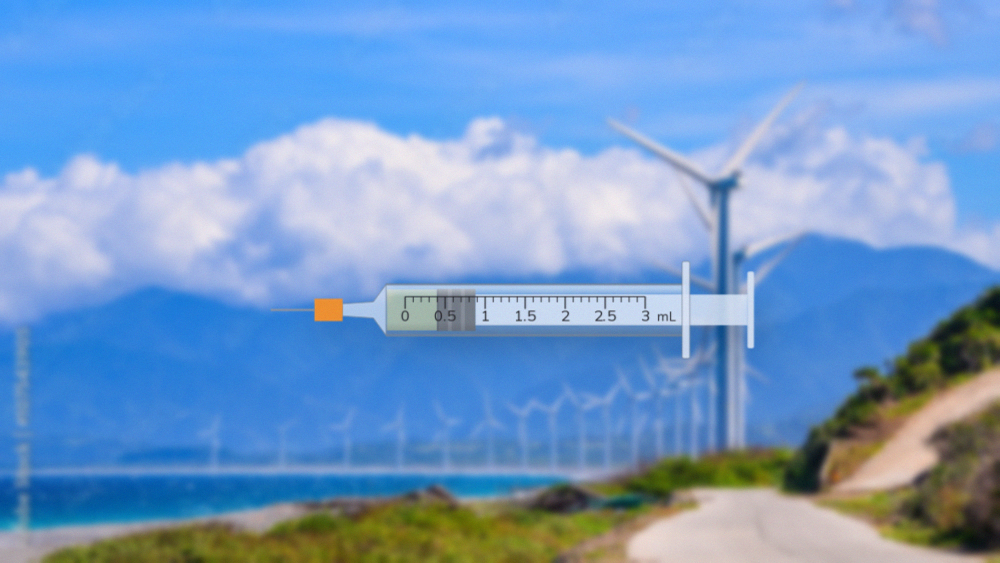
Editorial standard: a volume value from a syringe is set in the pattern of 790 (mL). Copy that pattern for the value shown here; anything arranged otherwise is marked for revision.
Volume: 0.4 (mL)
